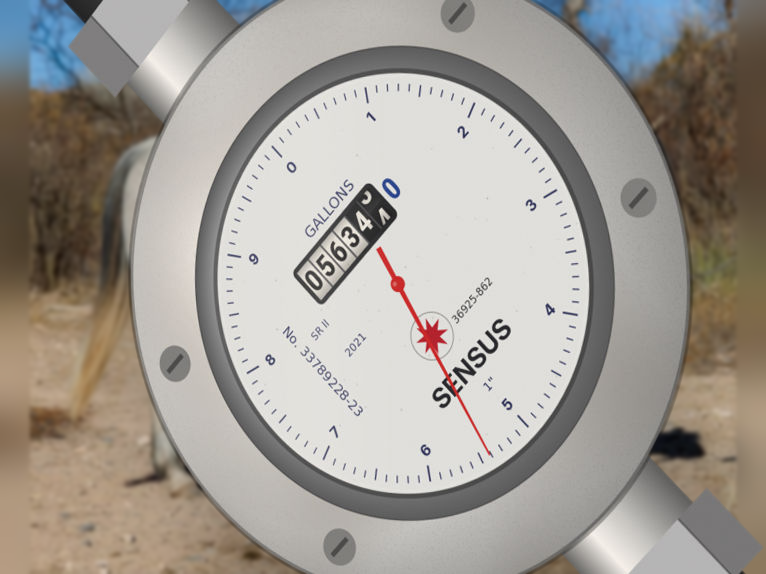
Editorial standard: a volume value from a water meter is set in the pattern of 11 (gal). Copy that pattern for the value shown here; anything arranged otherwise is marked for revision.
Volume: 563435.4 (gal)
